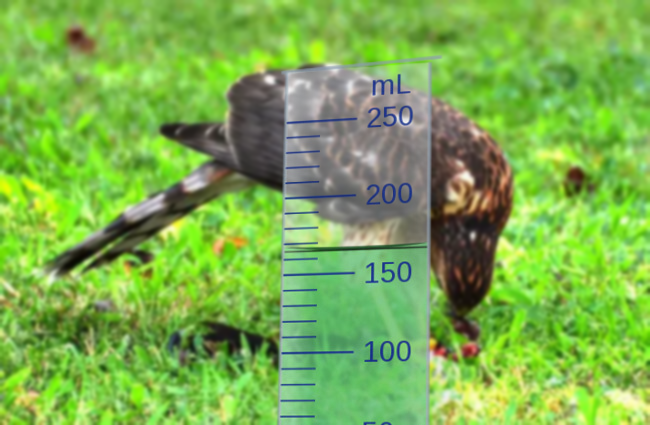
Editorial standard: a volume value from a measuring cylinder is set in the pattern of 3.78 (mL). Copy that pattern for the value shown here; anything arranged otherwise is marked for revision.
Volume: 165 (mL)
